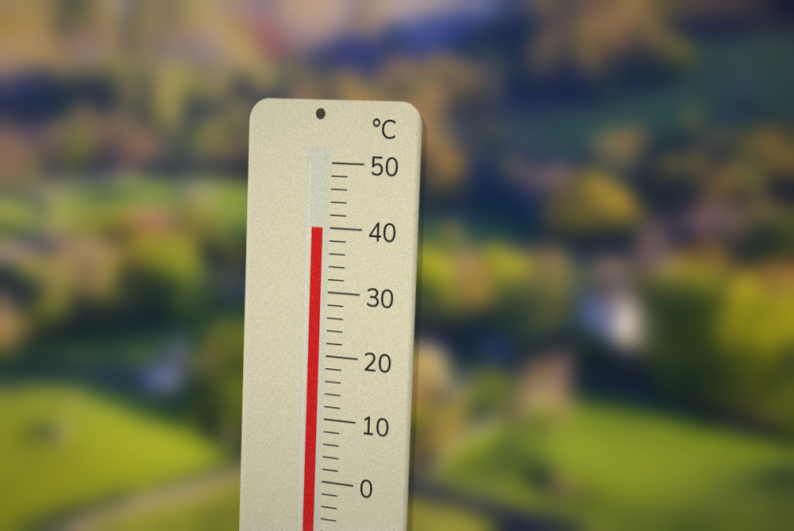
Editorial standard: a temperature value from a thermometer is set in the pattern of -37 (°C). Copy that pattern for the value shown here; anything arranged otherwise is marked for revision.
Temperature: 40 (°C)
